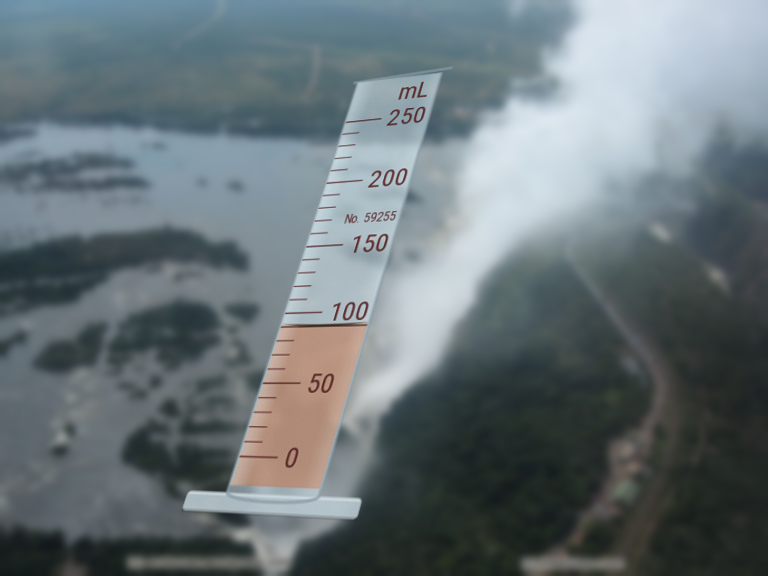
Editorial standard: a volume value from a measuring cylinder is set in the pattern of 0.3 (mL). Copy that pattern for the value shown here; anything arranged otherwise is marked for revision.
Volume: 90 (mL)
